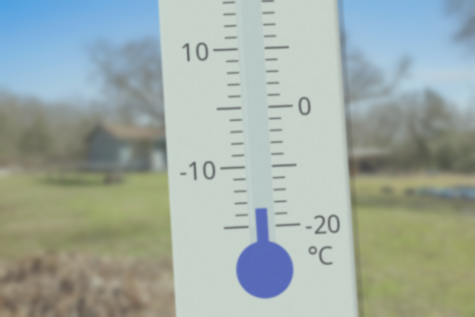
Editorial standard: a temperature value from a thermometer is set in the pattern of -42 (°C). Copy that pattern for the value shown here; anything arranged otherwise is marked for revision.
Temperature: -17 (°C)
